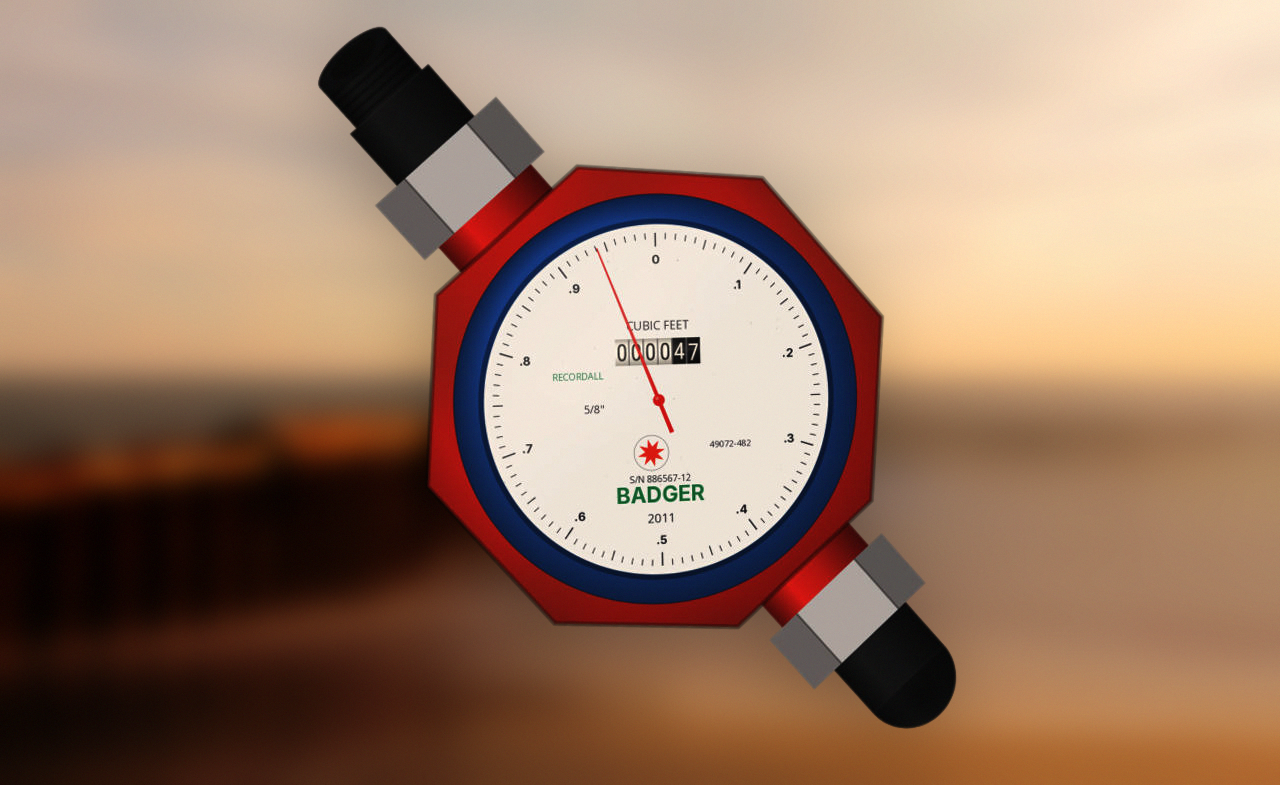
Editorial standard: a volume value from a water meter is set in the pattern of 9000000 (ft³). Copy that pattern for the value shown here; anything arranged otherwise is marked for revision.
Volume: 46.94 (ft³)
